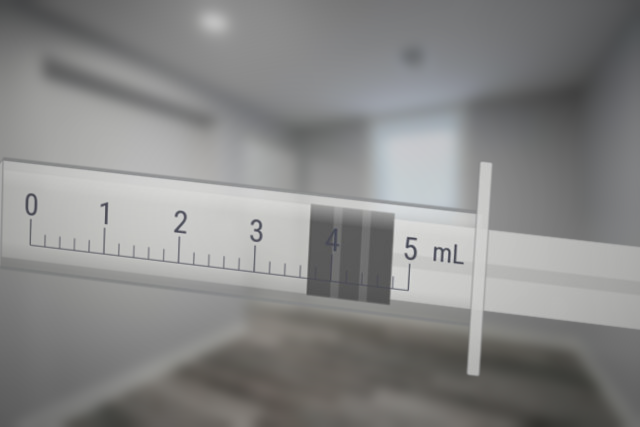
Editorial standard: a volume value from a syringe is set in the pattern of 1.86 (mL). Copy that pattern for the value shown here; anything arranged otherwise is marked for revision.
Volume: 3.7 (mL)
